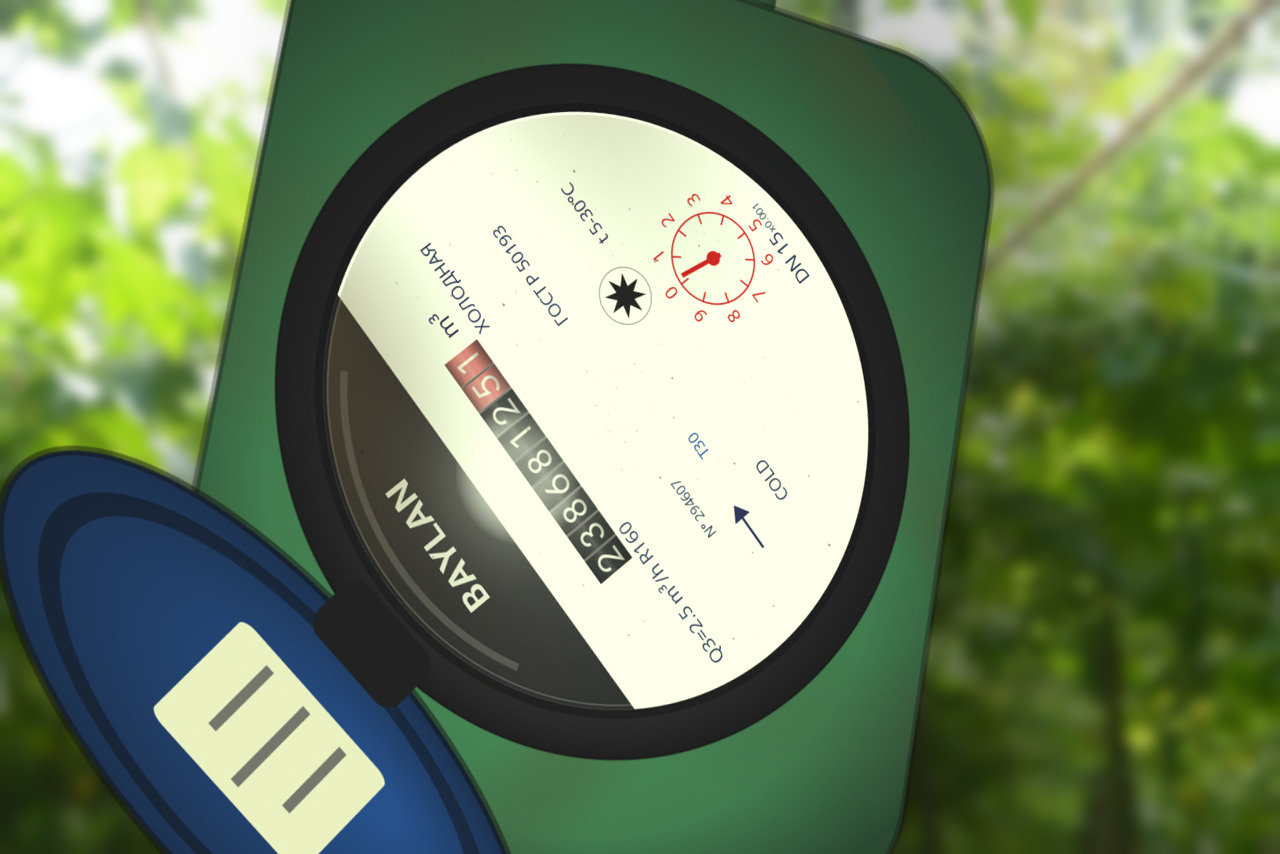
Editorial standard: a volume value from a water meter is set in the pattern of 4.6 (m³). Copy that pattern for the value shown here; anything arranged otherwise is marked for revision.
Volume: 2386812.510 (m³)
